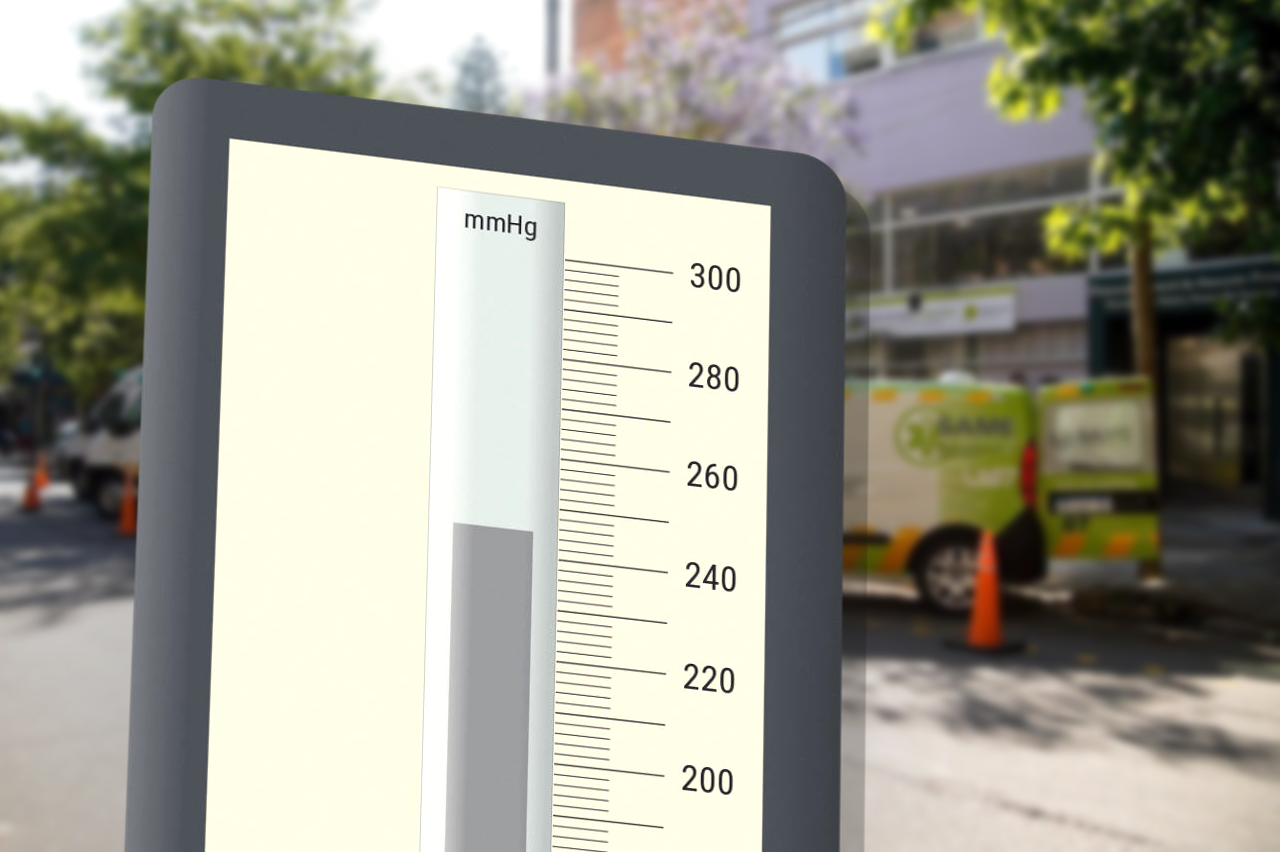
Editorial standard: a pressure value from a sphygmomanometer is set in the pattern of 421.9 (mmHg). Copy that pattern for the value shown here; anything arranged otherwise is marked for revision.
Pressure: 245 (mmHg)
